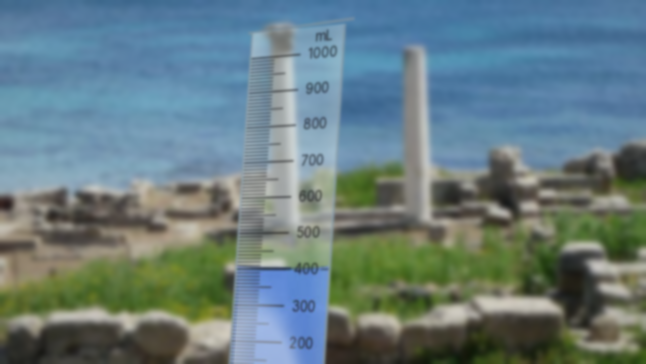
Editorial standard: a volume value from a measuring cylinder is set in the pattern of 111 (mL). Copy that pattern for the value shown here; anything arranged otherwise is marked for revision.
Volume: 400 (mL)
